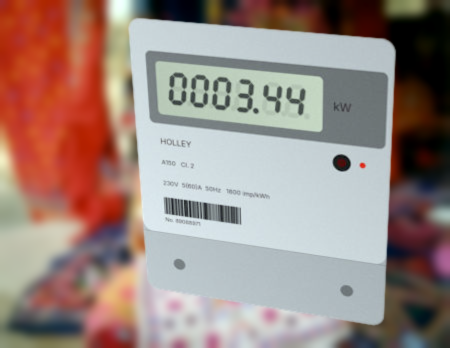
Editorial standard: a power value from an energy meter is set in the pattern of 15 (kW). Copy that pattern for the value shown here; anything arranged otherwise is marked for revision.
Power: 3.44 (kW)
